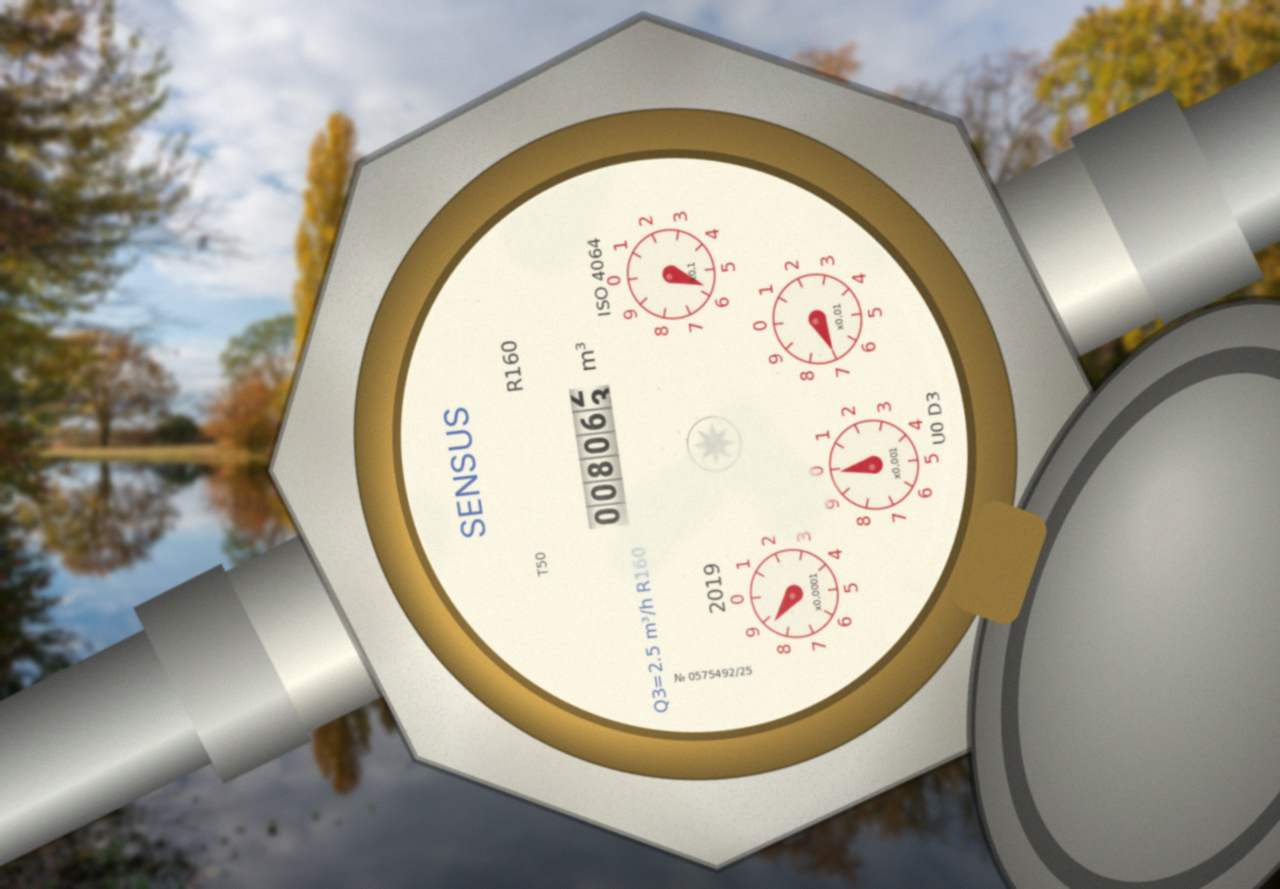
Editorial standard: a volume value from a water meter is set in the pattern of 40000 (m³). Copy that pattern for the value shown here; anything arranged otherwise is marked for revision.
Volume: 8062.5698 (m³)
